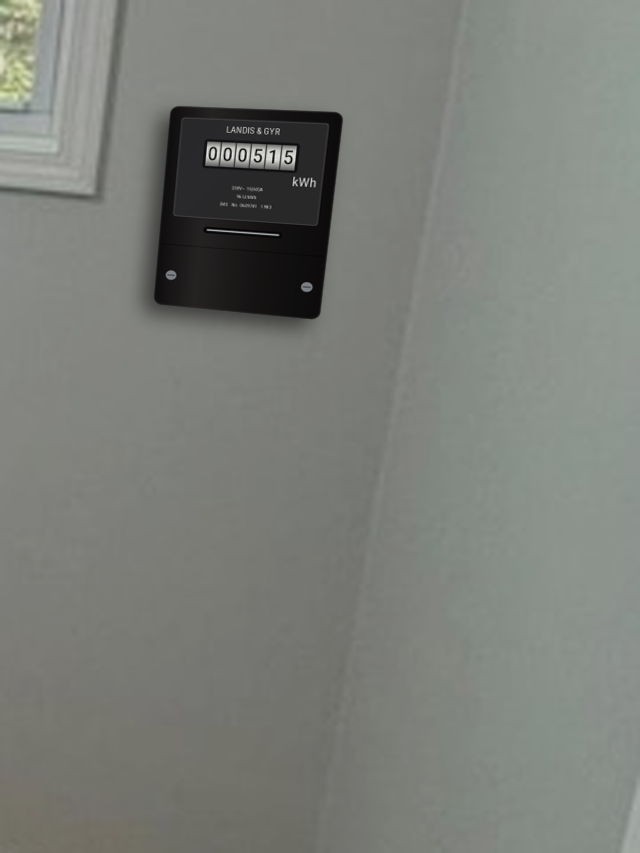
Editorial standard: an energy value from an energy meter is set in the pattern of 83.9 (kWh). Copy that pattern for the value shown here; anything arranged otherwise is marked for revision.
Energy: 515 (kWh)
